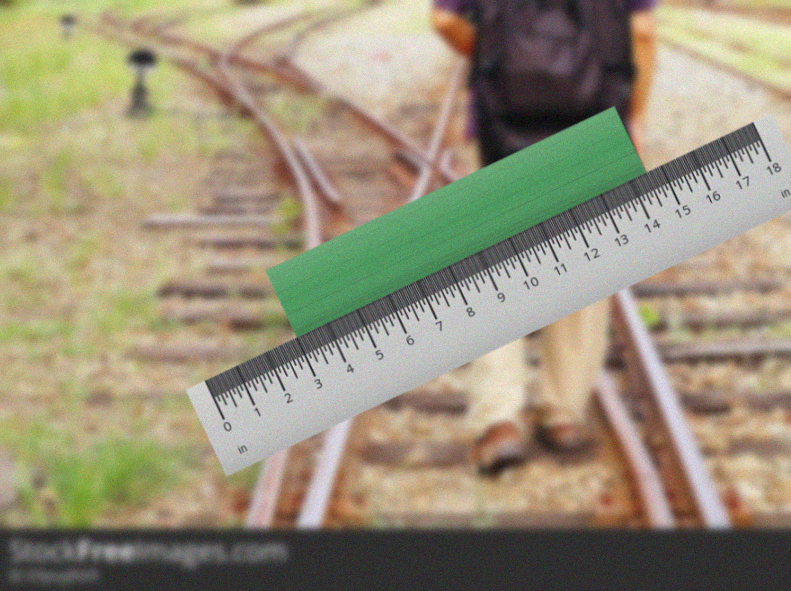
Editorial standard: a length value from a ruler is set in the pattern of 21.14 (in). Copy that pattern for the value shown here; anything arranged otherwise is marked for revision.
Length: 11.5 (in)
